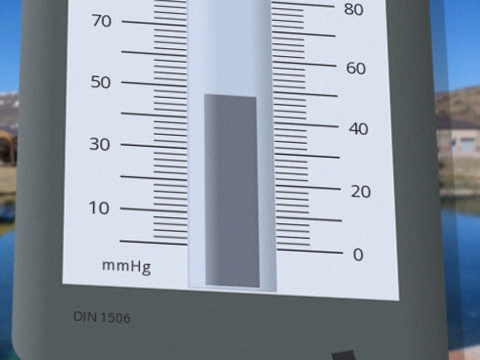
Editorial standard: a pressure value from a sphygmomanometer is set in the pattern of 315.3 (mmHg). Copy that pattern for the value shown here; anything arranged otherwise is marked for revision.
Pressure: 48 (mmHg)
